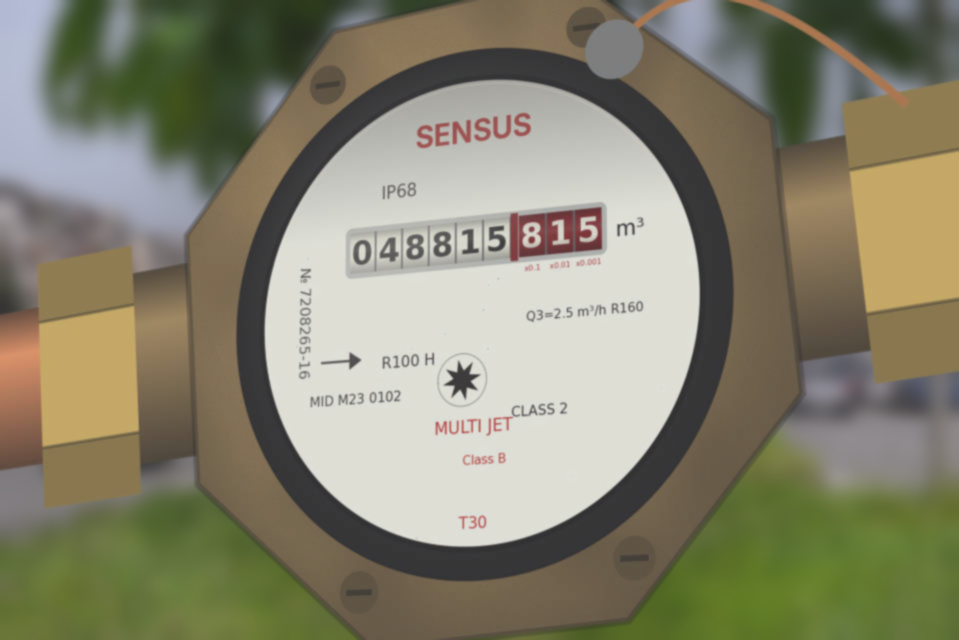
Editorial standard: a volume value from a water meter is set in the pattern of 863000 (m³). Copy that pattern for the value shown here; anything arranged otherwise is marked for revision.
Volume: 48815.815 (m³)
